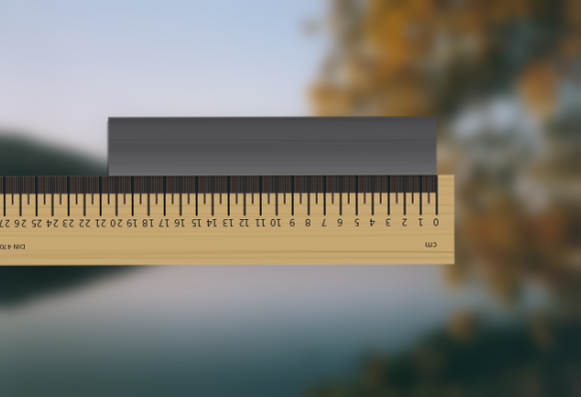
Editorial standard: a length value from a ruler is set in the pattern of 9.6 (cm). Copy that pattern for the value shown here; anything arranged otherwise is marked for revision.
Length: 20.5 (cm)
